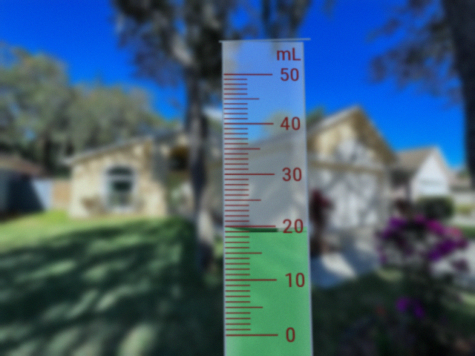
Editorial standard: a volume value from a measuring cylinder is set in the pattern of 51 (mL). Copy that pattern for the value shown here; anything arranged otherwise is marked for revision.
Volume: 19 (mL)
